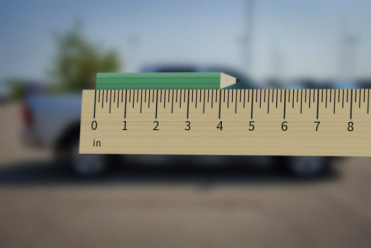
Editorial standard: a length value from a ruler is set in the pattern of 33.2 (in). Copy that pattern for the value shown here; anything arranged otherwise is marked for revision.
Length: 4.625 (in)
